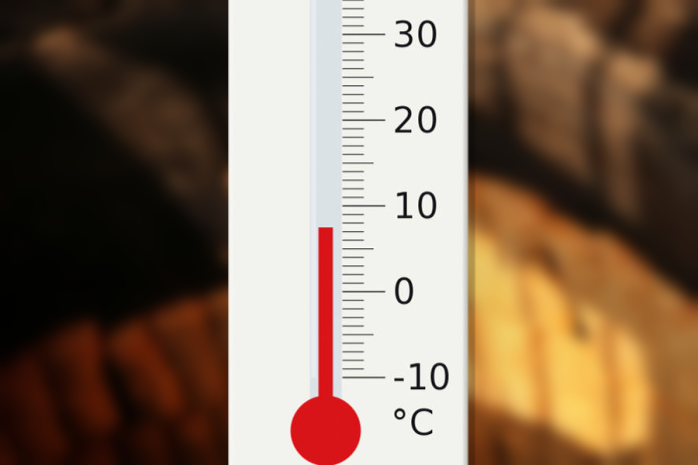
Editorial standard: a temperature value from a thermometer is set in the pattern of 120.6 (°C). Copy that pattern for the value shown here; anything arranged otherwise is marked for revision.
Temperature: 7.5 (°C)
